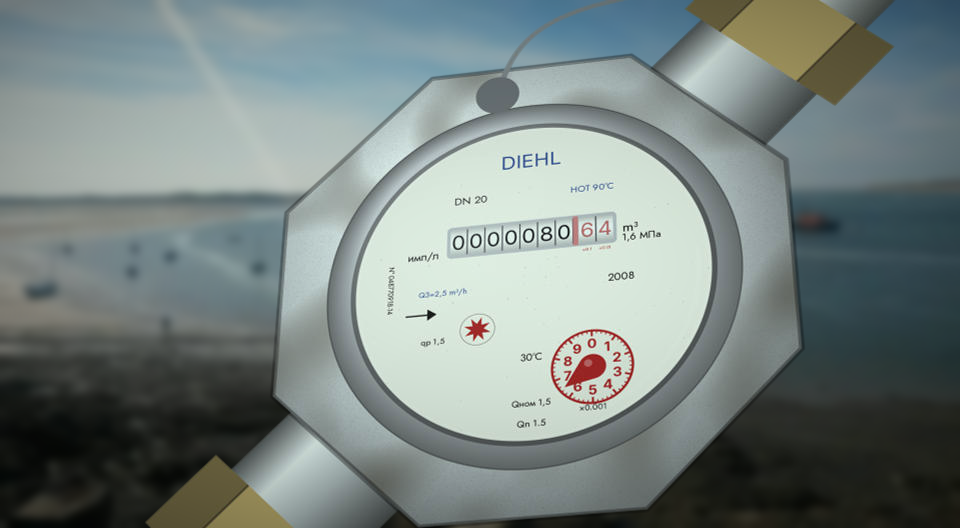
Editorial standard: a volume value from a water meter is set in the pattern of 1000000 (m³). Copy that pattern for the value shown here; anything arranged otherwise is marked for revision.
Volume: 80.646 (m³)
